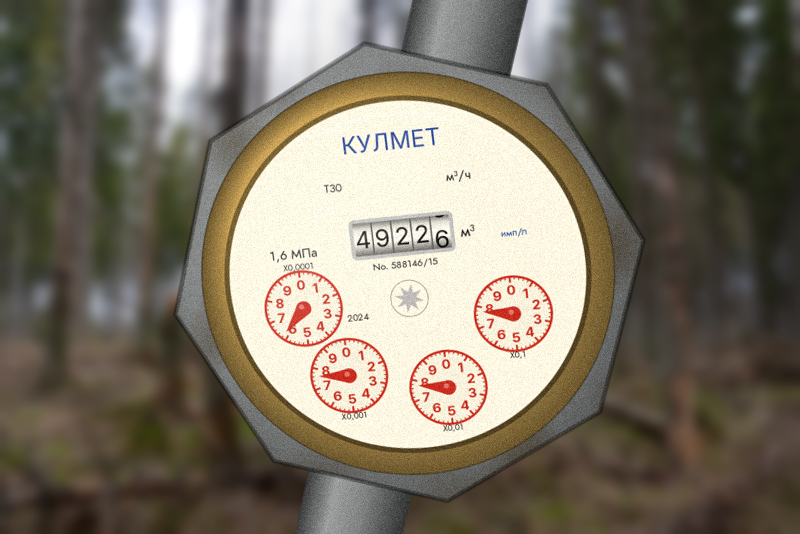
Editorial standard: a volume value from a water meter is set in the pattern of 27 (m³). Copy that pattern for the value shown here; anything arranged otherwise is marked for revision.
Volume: 49225.7776 (m³)
